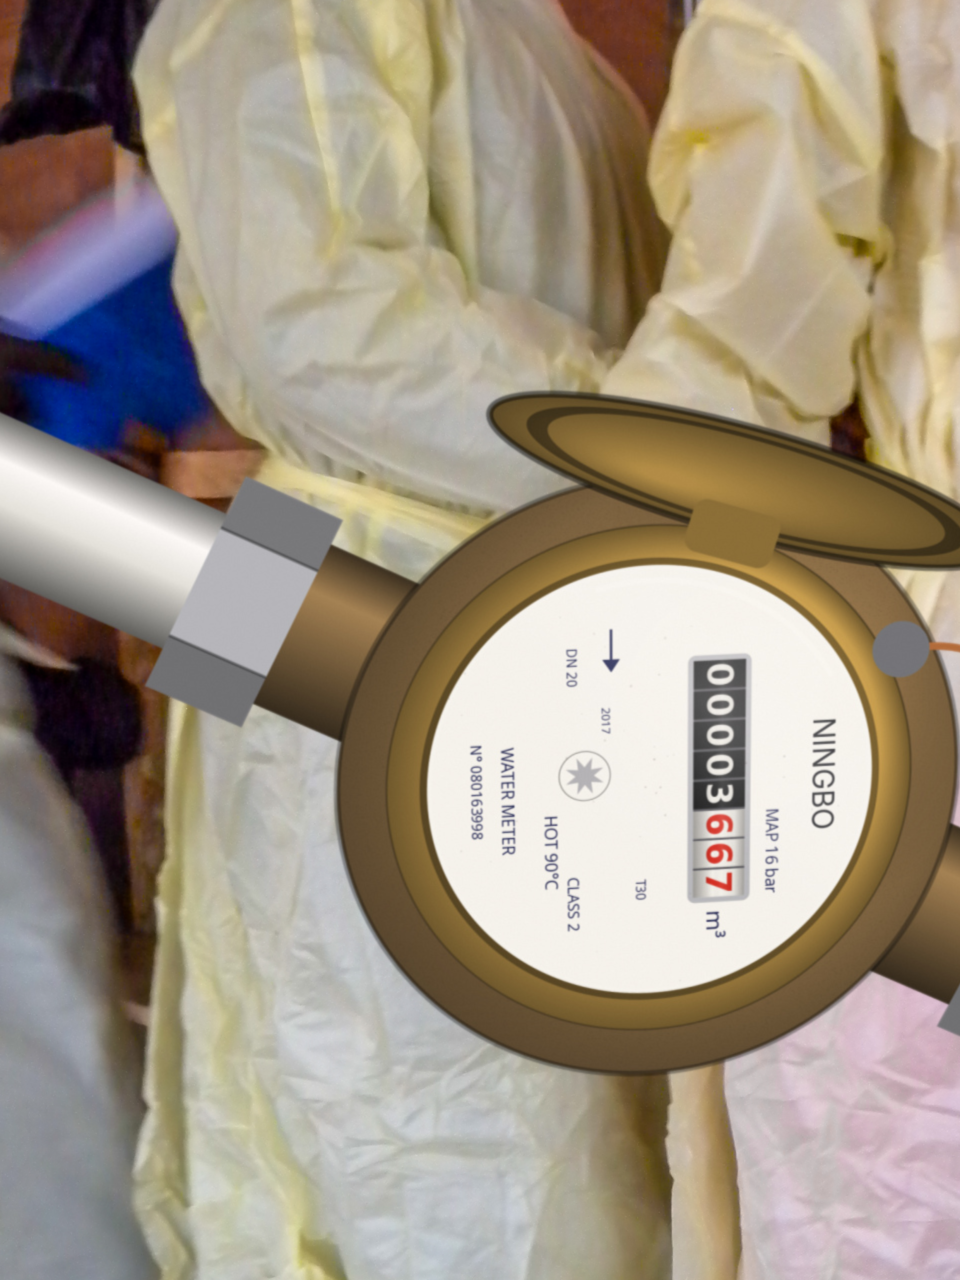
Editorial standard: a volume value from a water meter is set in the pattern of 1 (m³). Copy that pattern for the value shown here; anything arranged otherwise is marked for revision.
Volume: 3.667 (m³)
